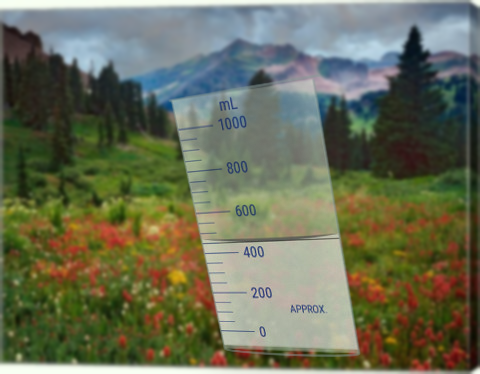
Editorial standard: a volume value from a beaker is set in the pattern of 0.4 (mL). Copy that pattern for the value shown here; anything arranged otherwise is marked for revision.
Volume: 450 (mL)
